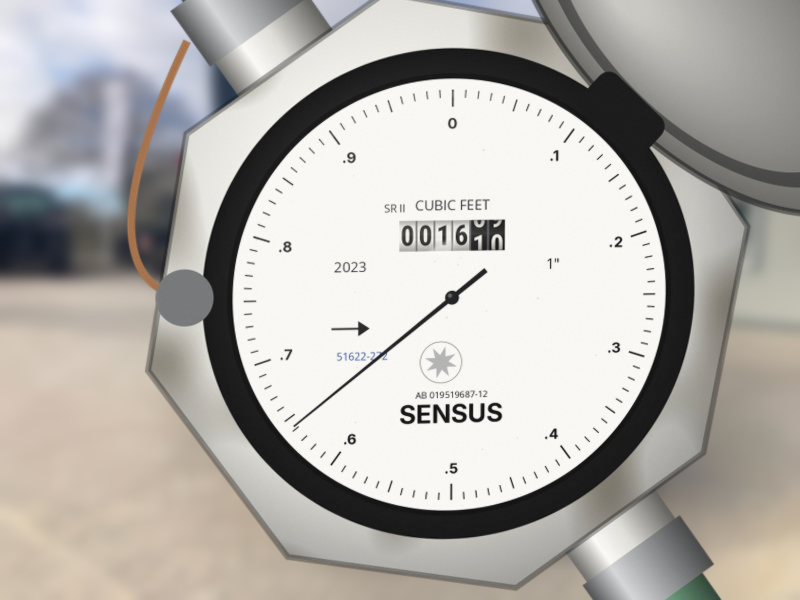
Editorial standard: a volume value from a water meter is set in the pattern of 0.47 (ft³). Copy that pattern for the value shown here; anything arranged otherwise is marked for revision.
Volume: 1609.64 (ft³)
